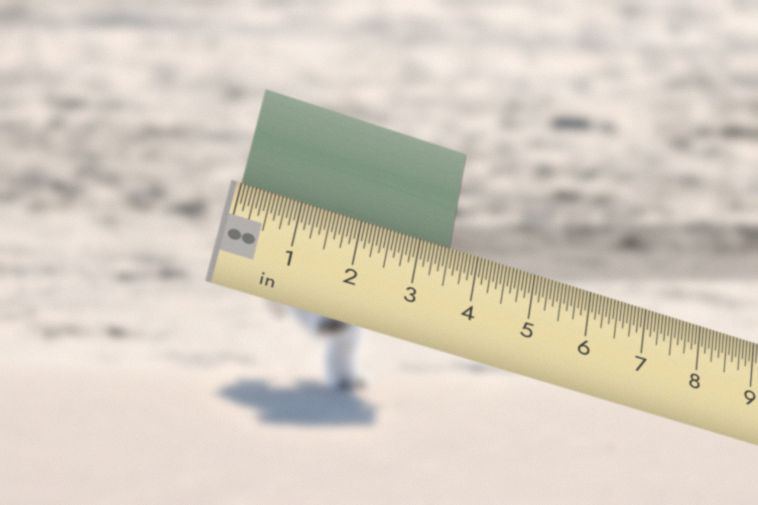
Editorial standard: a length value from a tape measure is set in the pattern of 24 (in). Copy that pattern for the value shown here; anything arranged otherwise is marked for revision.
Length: 3.5 (in)
